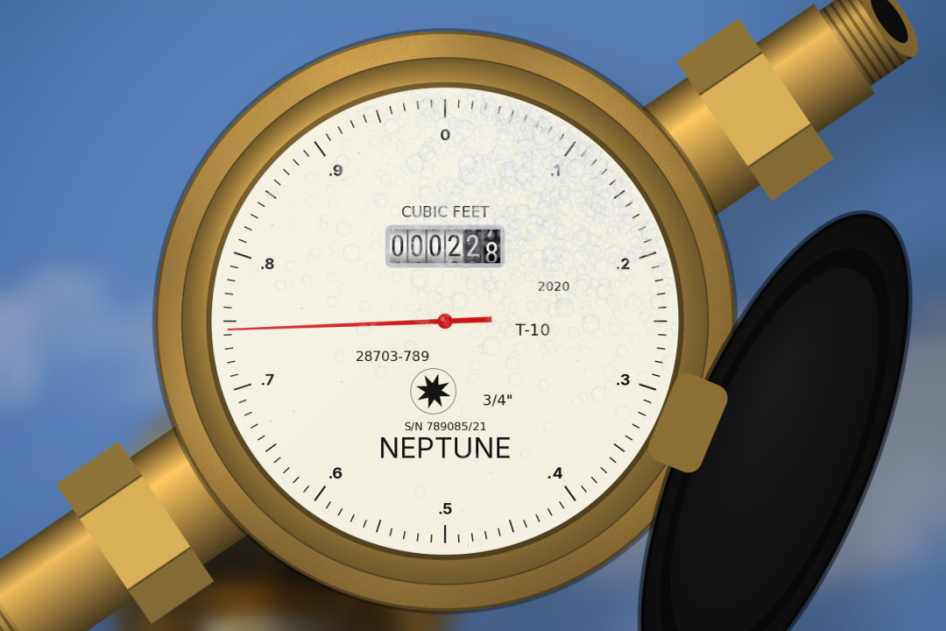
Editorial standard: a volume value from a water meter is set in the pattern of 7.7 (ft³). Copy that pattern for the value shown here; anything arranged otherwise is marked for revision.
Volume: 227.74 (ft³)
